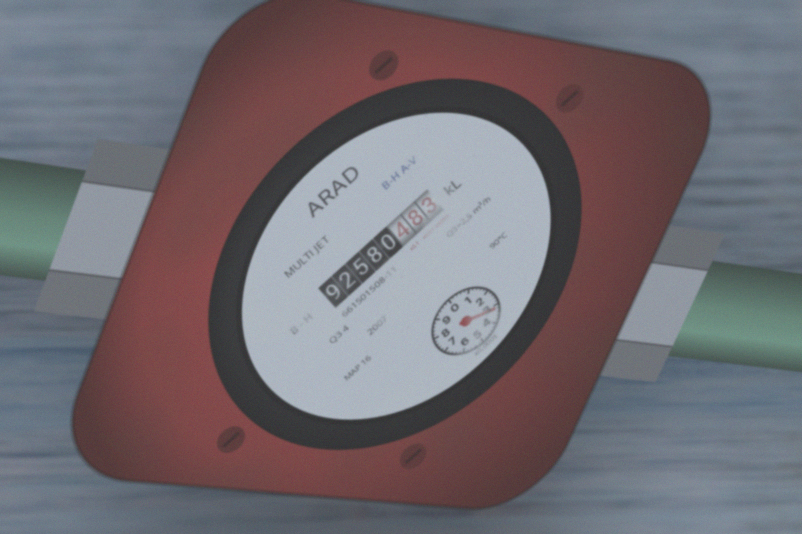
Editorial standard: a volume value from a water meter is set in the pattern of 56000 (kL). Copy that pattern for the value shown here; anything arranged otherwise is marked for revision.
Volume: 92580.4833 (kL)
